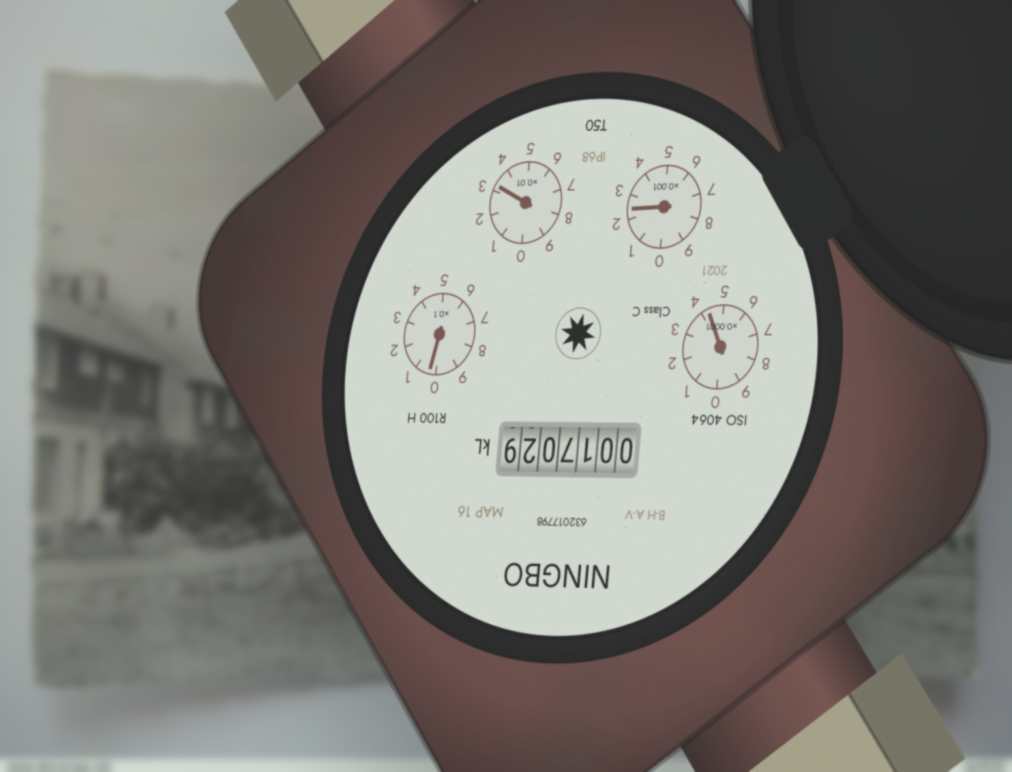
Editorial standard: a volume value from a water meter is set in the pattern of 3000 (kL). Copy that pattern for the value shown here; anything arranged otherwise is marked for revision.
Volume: 17029.0324 (kL)
